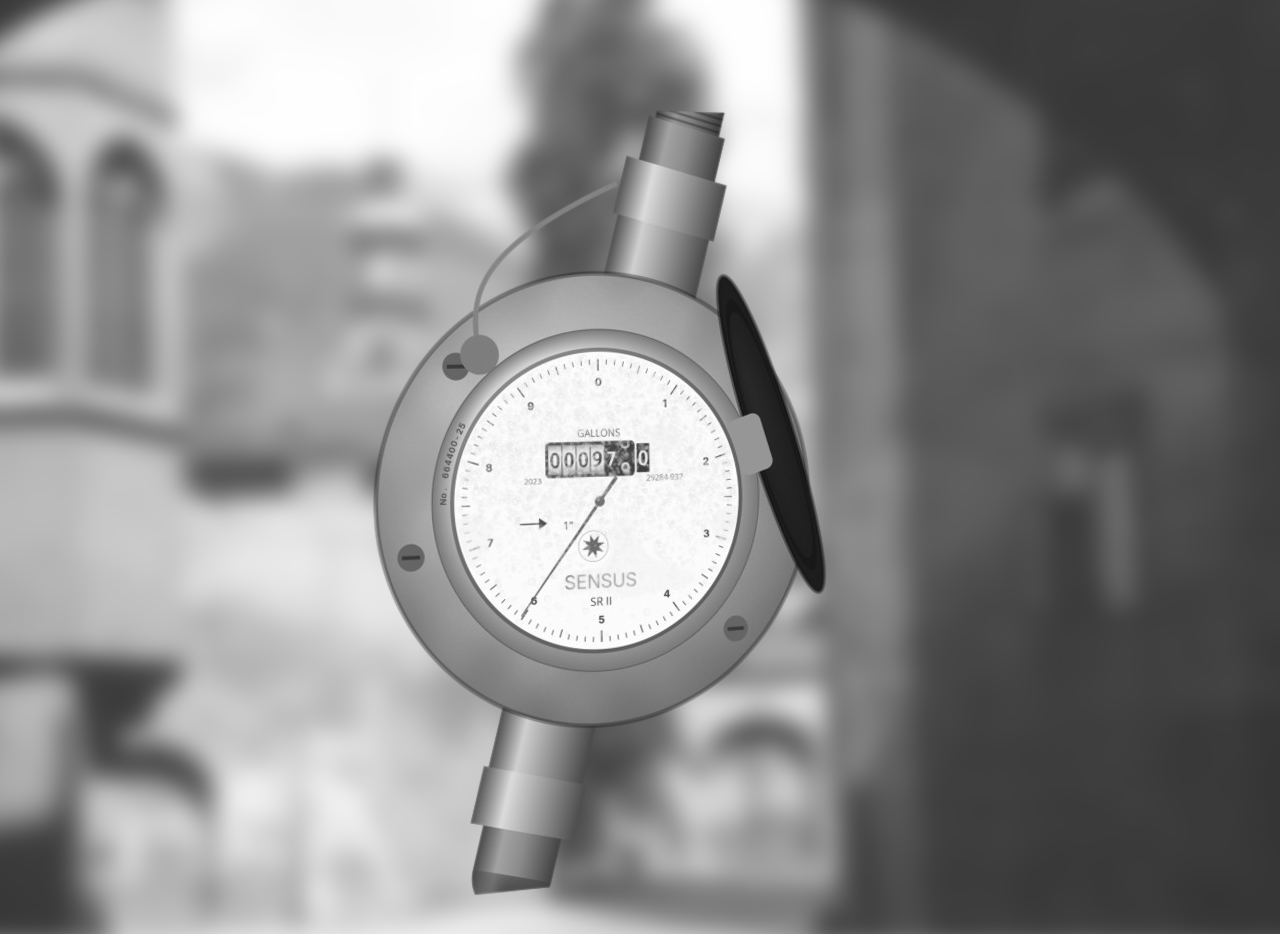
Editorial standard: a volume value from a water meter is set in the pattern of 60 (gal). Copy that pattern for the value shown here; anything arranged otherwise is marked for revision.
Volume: 9786.0 (gal)
